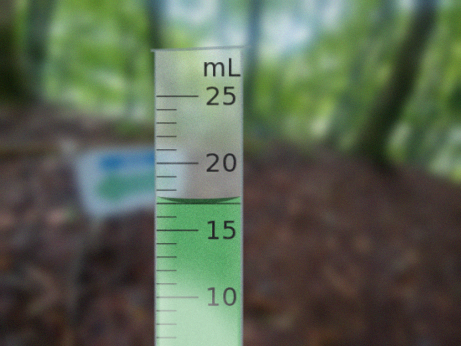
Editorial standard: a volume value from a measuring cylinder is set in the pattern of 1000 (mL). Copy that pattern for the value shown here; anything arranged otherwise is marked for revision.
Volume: 17 (mL)
